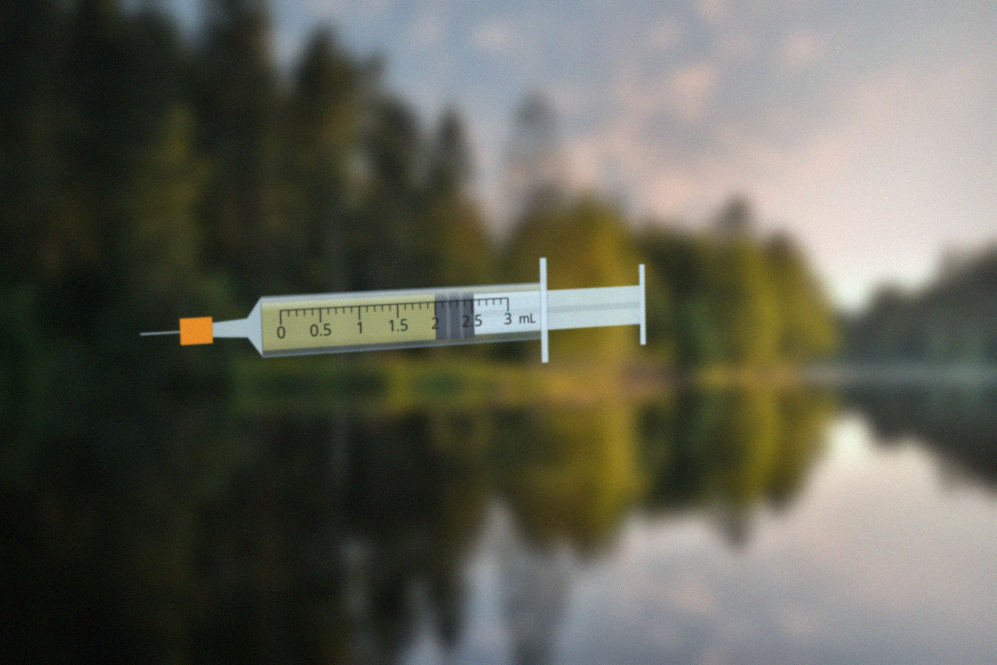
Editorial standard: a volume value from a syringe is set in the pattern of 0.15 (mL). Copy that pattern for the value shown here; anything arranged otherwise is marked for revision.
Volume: 2 (mL)
